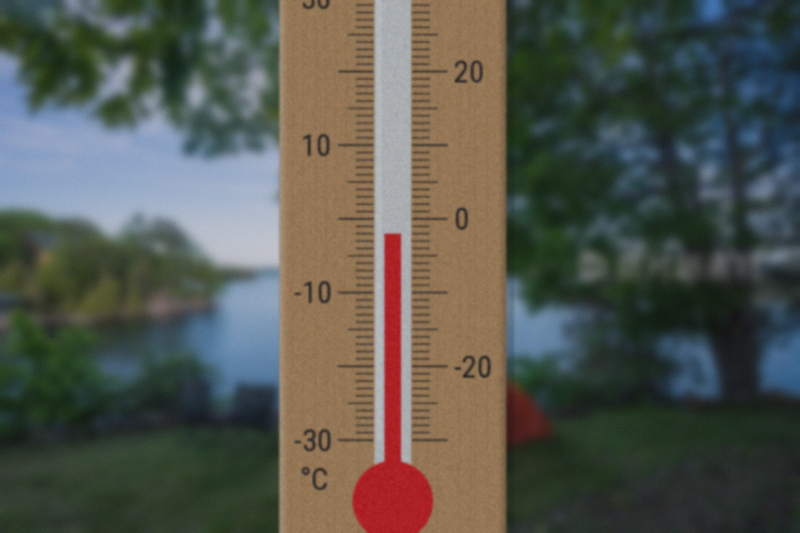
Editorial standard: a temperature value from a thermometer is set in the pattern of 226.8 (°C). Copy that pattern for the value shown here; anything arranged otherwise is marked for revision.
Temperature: -2 (°C)
